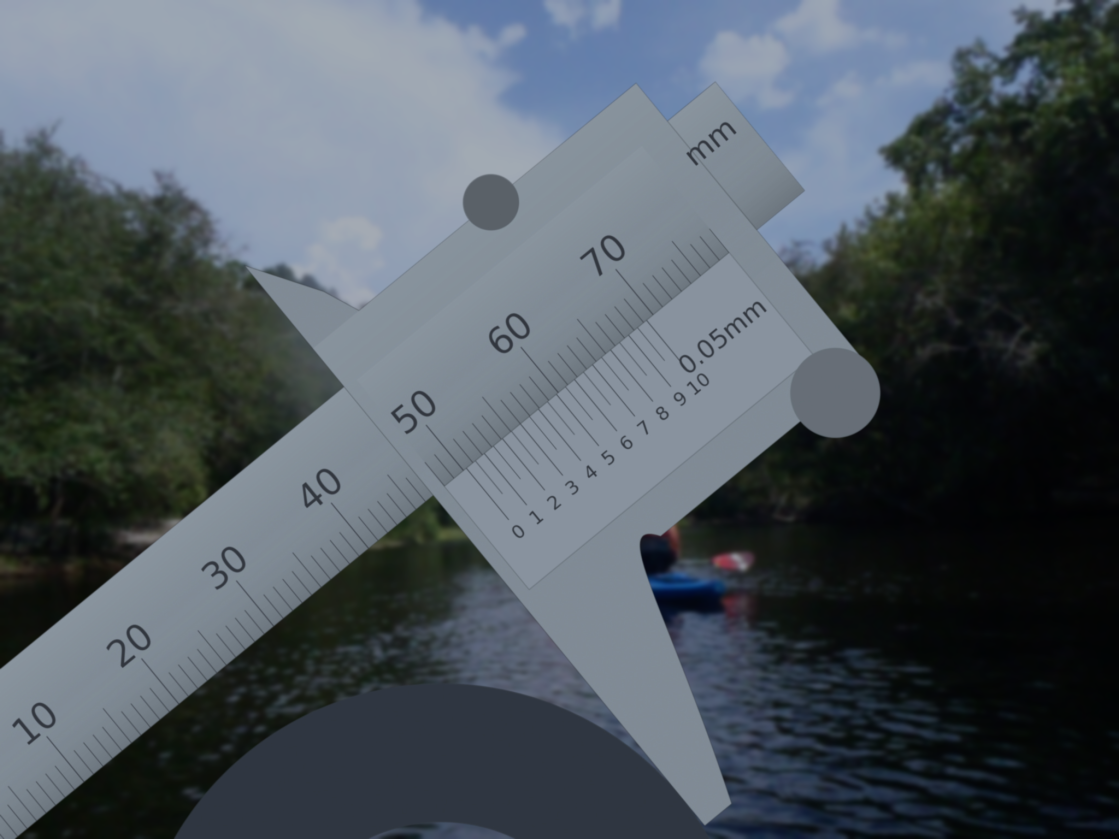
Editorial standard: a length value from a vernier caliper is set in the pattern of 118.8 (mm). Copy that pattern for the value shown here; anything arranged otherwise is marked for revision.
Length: 50.3 (mm)
